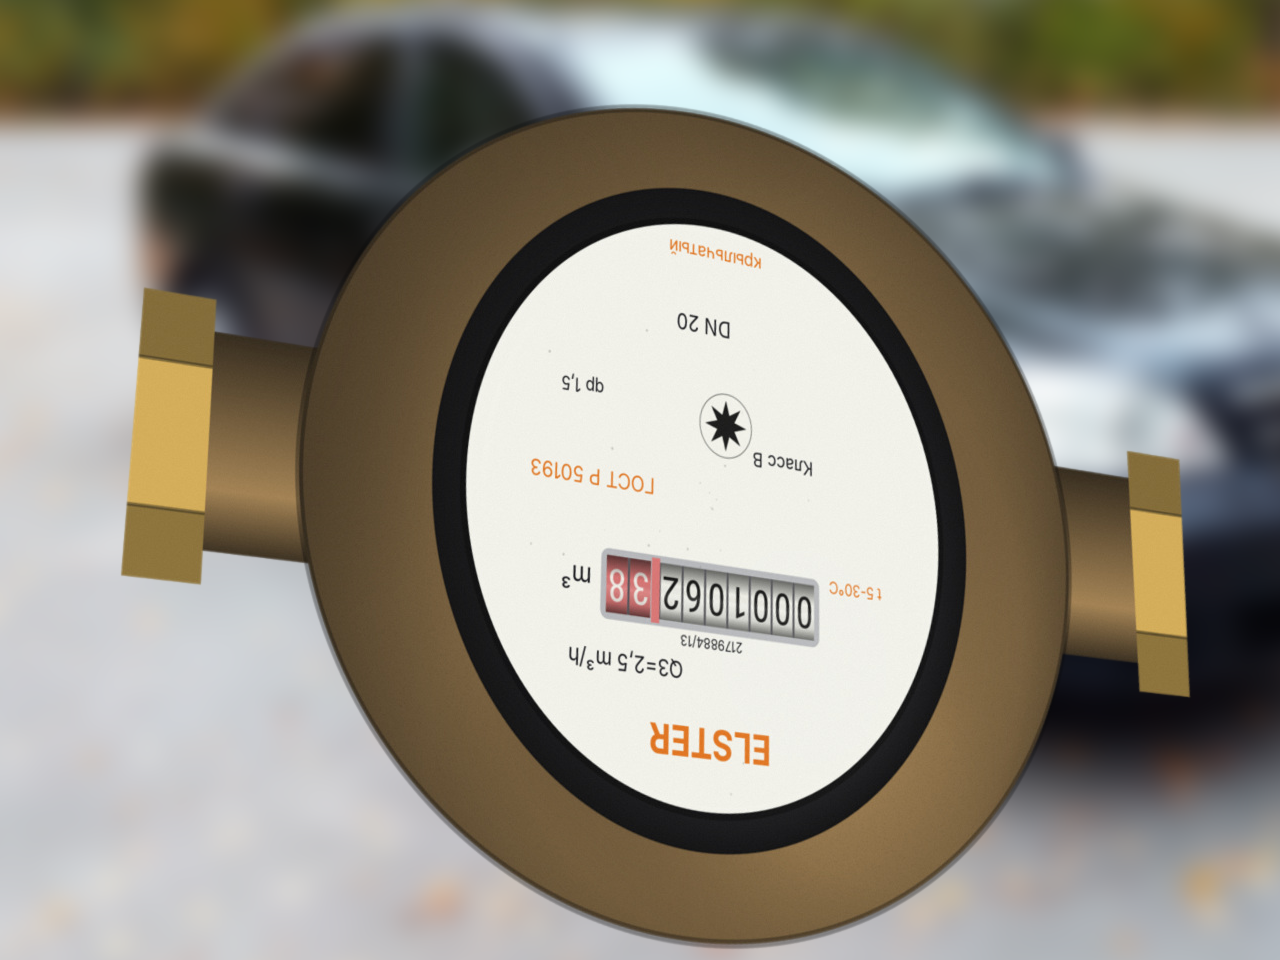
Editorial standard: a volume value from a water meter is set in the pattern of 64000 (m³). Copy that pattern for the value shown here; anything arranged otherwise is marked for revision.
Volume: 1062.38 (m³)
